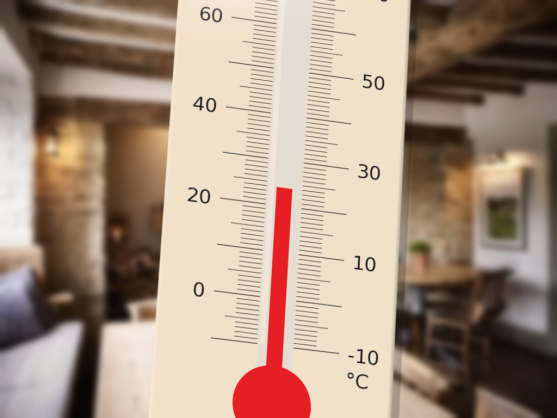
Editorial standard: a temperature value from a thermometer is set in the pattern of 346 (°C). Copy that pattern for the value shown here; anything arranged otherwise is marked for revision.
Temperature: 24 (°C)
